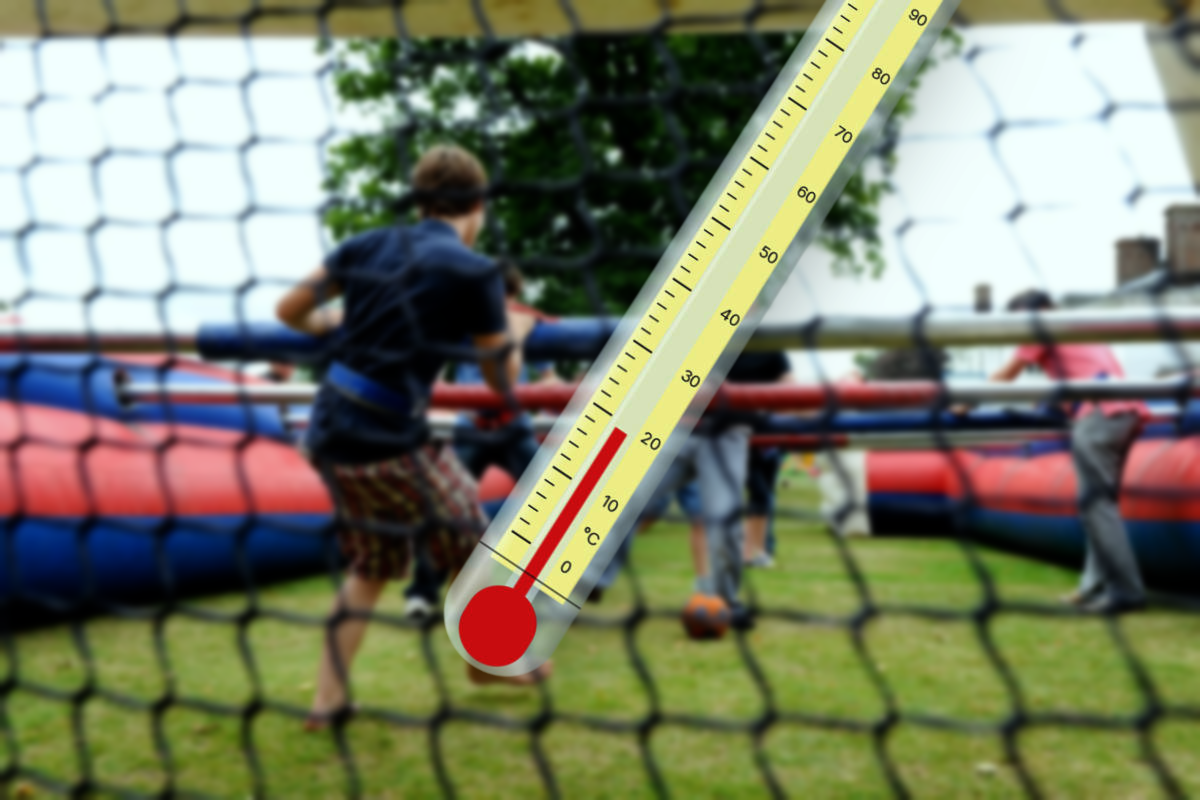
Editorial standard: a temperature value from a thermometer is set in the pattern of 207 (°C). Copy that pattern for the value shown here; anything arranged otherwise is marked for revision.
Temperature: 19 (°C)
